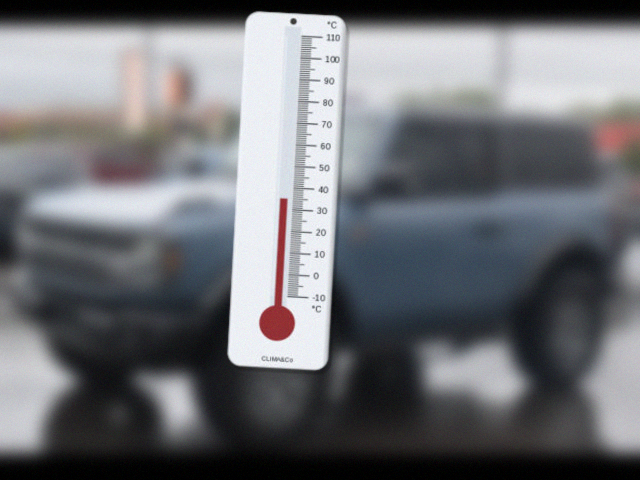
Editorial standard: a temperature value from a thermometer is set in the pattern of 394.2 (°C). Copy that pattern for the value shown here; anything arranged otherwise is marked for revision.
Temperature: 35 (°C)
